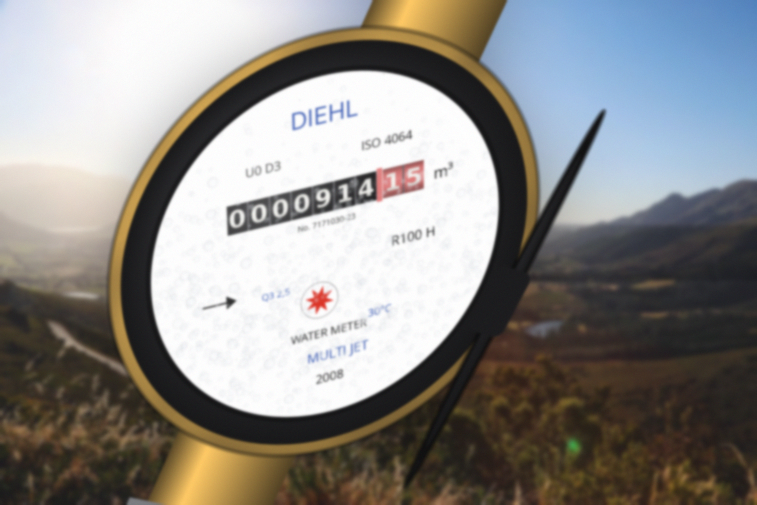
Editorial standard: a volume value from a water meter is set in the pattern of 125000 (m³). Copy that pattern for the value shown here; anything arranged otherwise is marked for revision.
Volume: 914.15 (m³)
